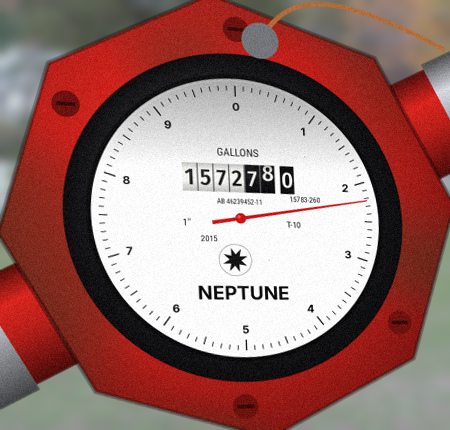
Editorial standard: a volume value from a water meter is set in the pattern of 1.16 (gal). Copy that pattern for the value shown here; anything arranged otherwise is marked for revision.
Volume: 1572782.2 (gal)
